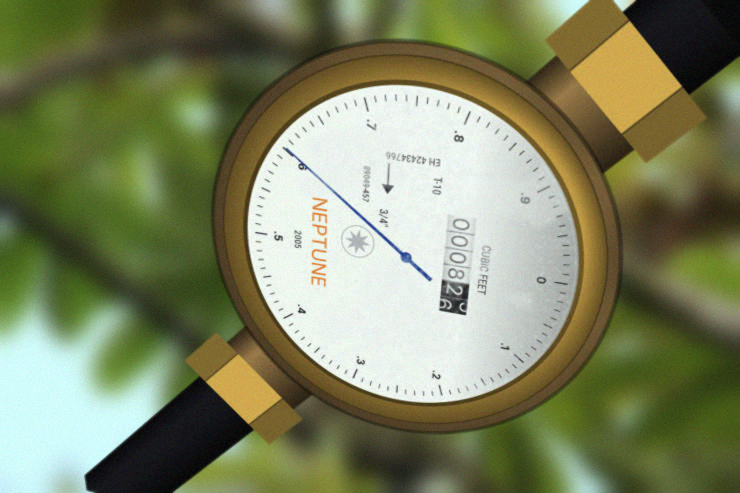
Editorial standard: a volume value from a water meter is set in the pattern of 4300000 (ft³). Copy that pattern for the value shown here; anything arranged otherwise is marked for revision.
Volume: 825.60 (ft³)
